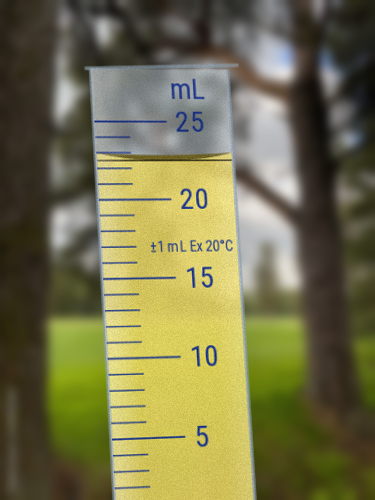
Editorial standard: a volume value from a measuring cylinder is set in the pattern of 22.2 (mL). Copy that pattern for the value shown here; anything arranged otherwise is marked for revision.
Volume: 22.5 (mL)
